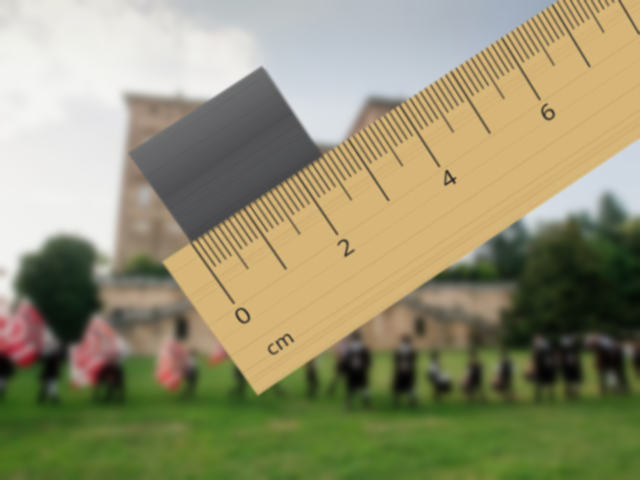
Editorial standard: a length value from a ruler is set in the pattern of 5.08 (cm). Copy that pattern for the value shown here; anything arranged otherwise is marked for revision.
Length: 2.5 (cm)
